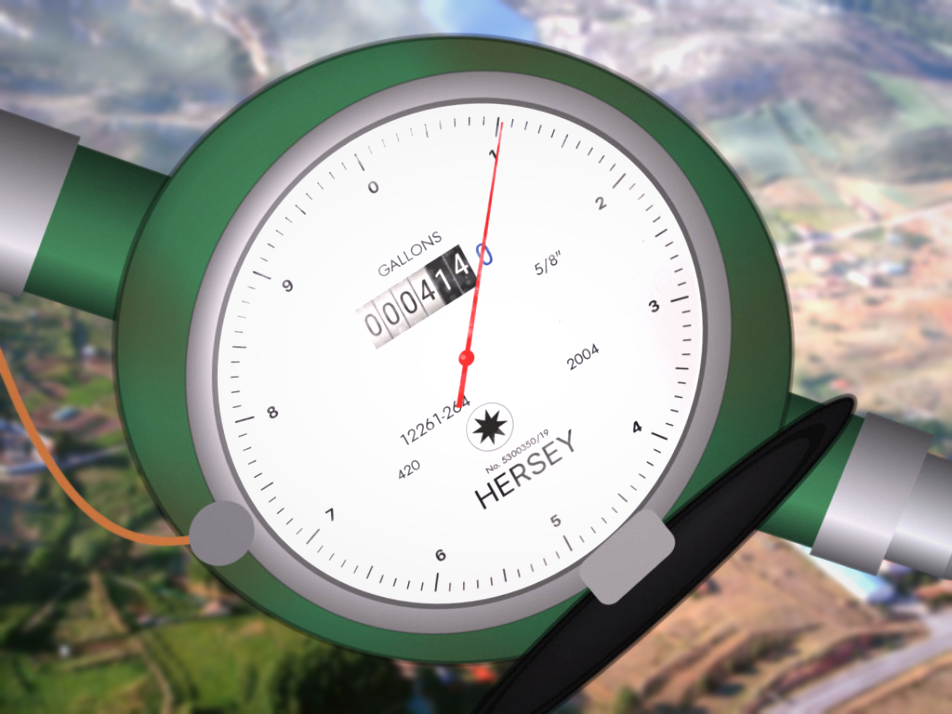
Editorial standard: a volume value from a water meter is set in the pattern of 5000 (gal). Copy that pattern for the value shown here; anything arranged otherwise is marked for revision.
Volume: 4141.0 (gal)
